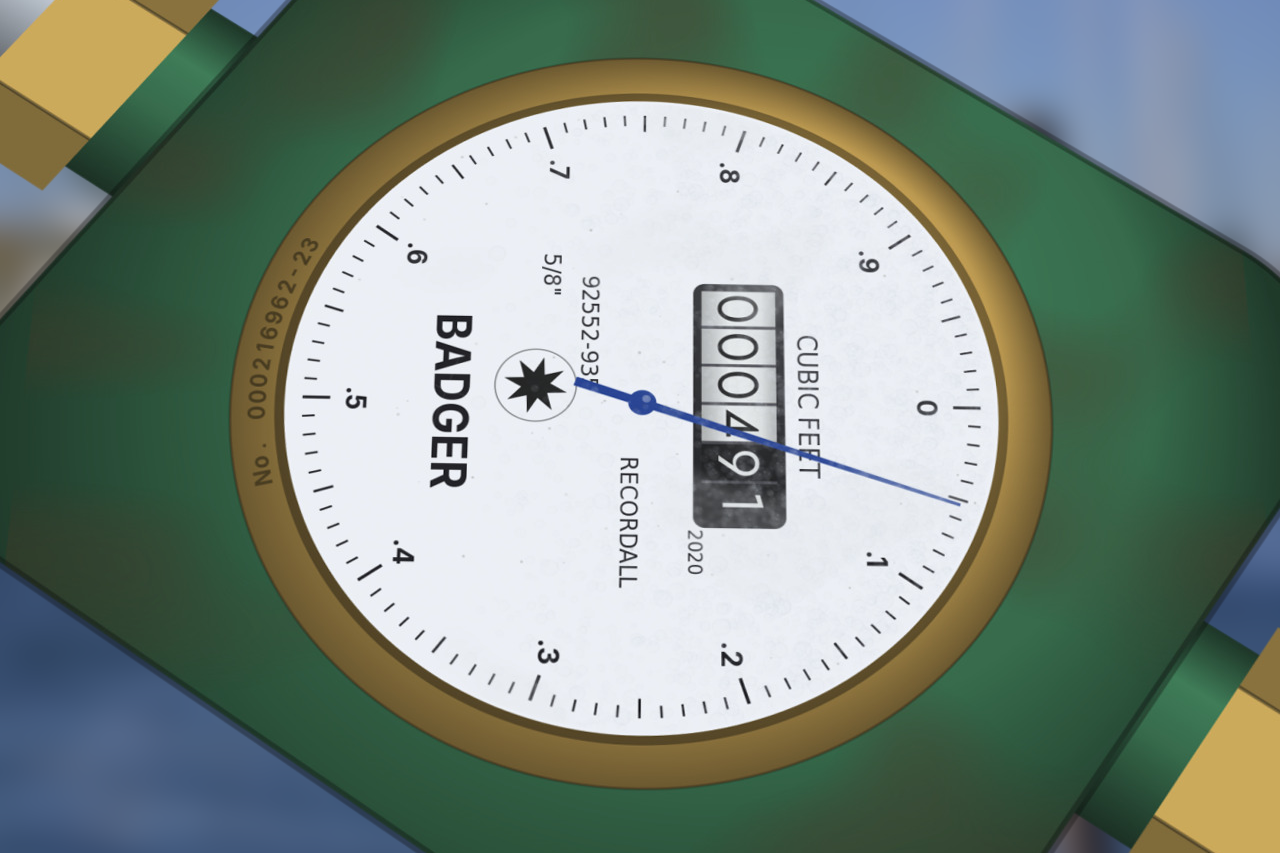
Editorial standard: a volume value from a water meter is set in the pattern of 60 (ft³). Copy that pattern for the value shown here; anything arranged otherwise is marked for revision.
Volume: 491.05 (ft³)
